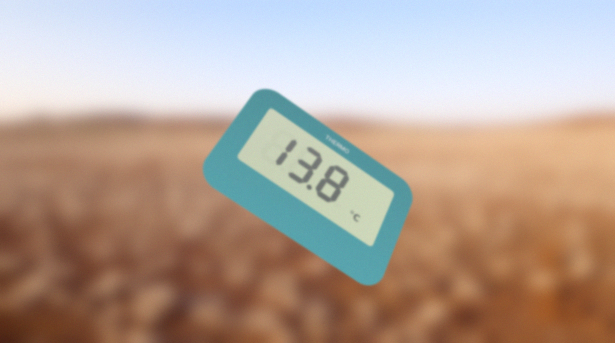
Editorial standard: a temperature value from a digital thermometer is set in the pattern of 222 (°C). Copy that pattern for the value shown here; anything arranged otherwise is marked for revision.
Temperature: 13.8 (°C)
